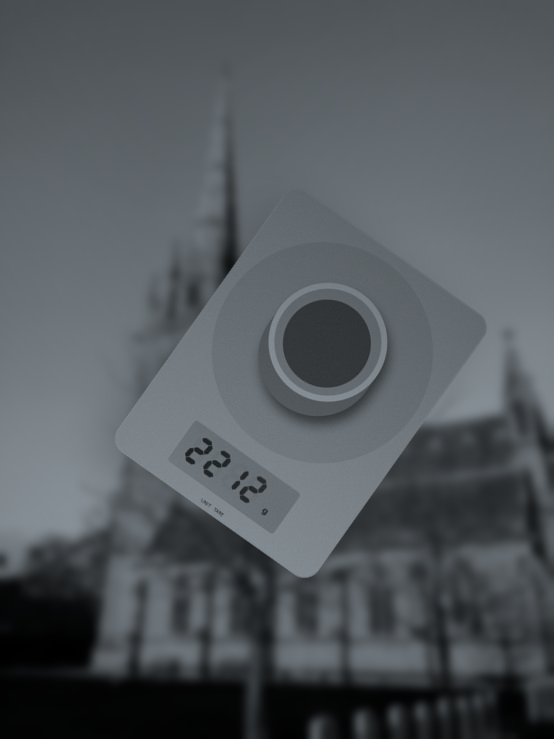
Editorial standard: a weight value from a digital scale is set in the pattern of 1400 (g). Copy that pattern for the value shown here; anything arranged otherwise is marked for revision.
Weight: 2212 (g)
